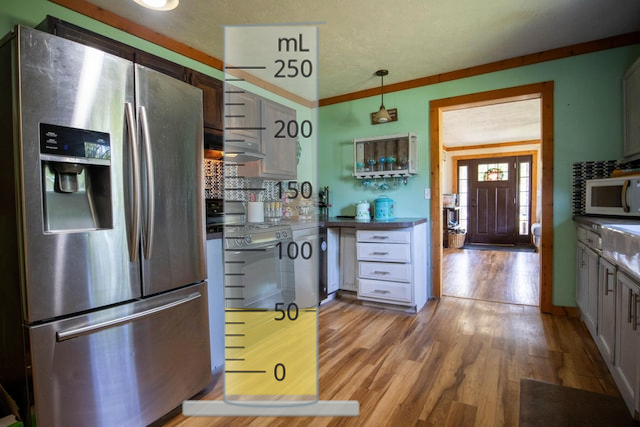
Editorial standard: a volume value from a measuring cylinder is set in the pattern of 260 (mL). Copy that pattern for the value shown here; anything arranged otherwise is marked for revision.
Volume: 50 (mL)
